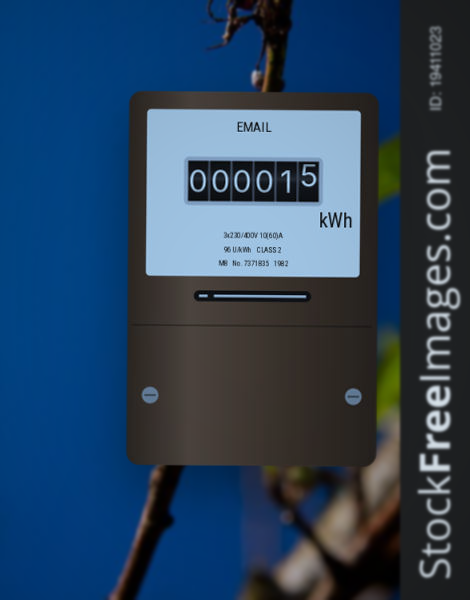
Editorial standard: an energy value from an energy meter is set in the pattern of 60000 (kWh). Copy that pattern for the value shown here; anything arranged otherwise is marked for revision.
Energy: 15 (kWh)
